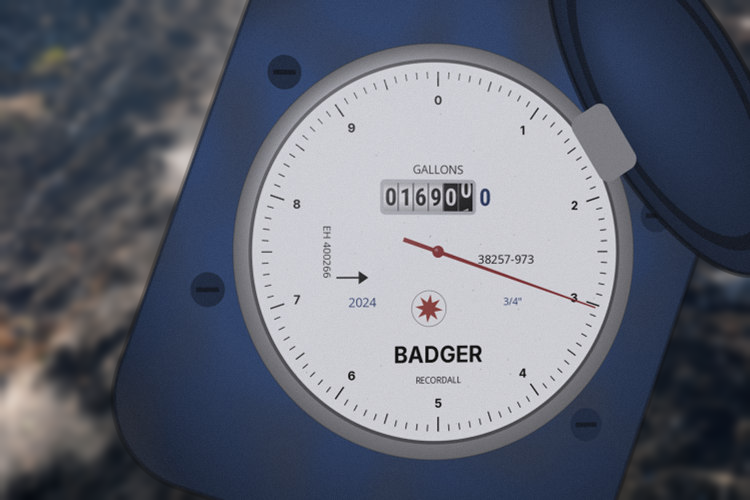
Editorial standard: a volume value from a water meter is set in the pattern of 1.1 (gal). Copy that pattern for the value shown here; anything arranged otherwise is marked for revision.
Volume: 169003.0 (gal)
